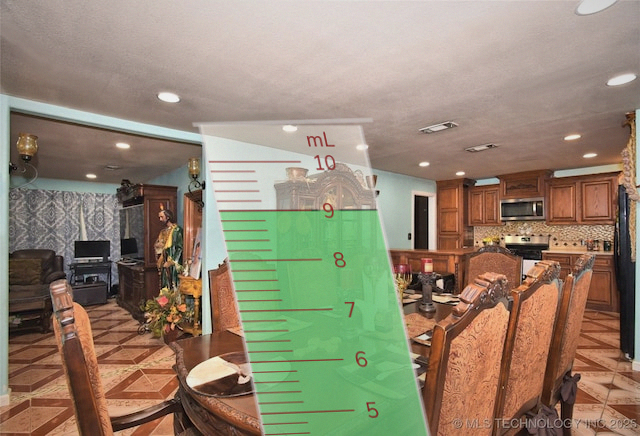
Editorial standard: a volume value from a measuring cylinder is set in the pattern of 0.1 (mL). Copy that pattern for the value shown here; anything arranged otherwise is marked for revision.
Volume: 9 (mL)
